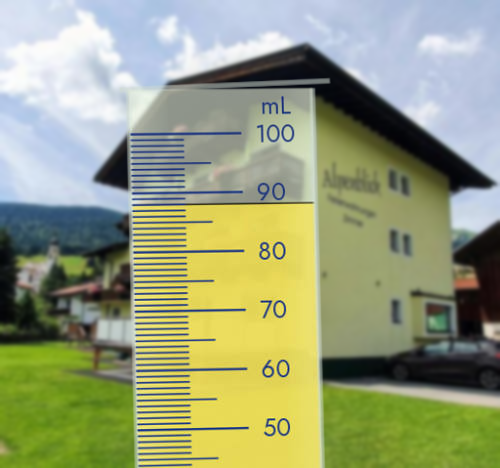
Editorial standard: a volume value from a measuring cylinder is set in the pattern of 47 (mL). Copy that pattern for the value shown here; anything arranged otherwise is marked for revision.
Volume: 88 (mL)
